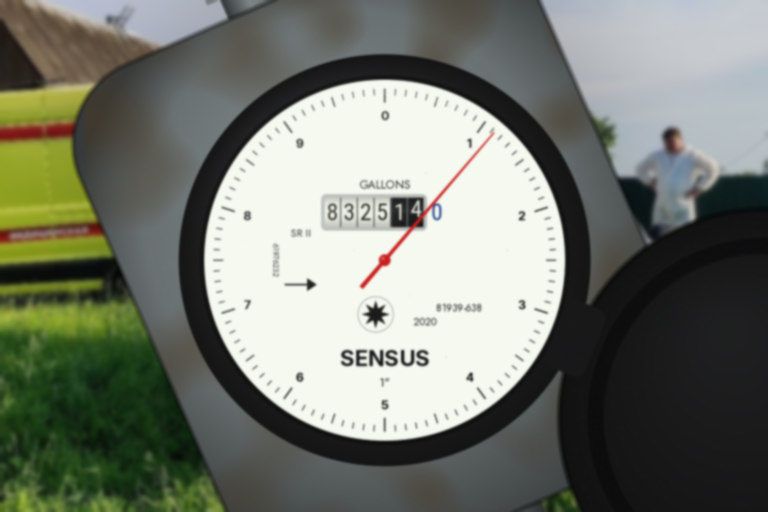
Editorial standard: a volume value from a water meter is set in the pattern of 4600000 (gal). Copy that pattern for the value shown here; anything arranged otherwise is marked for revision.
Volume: 8325141.1 (gal)
